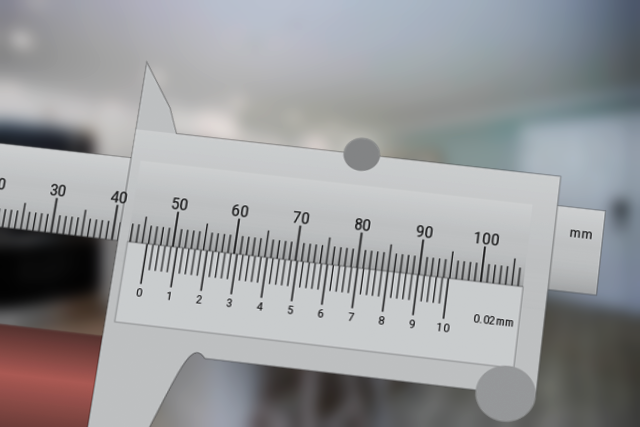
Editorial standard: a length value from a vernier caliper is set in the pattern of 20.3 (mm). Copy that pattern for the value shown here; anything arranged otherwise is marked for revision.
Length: 45.8 (mm)
